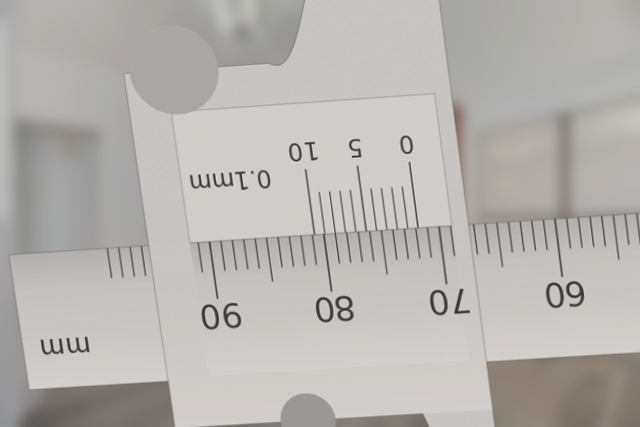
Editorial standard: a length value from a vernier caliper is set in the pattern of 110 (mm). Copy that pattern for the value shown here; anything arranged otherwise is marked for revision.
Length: 71.8 (mm)
